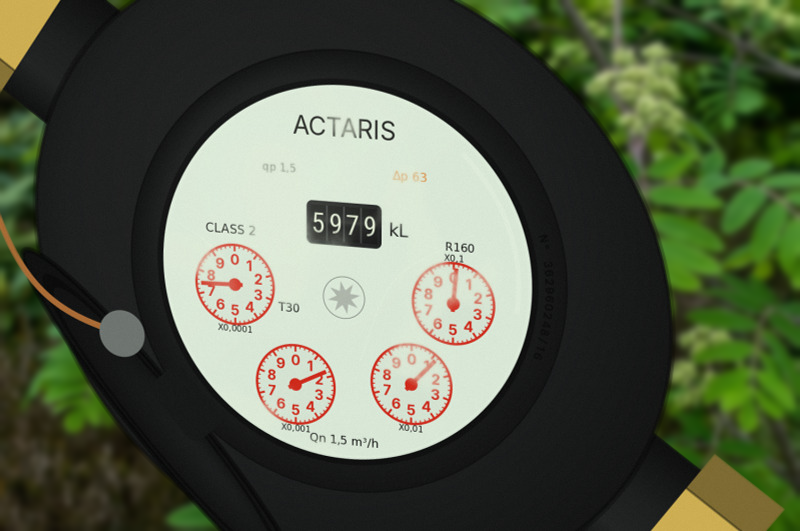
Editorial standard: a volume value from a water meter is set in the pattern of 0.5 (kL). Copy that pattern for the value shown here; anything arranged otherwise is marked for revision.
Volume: 5979.0117 (kL)
